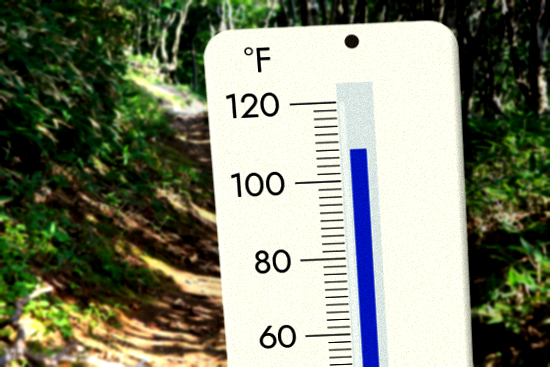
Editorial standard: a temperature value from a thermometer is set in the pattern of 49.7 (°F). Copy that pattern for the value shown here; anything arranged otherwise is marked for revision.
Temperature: 108 (°F)
